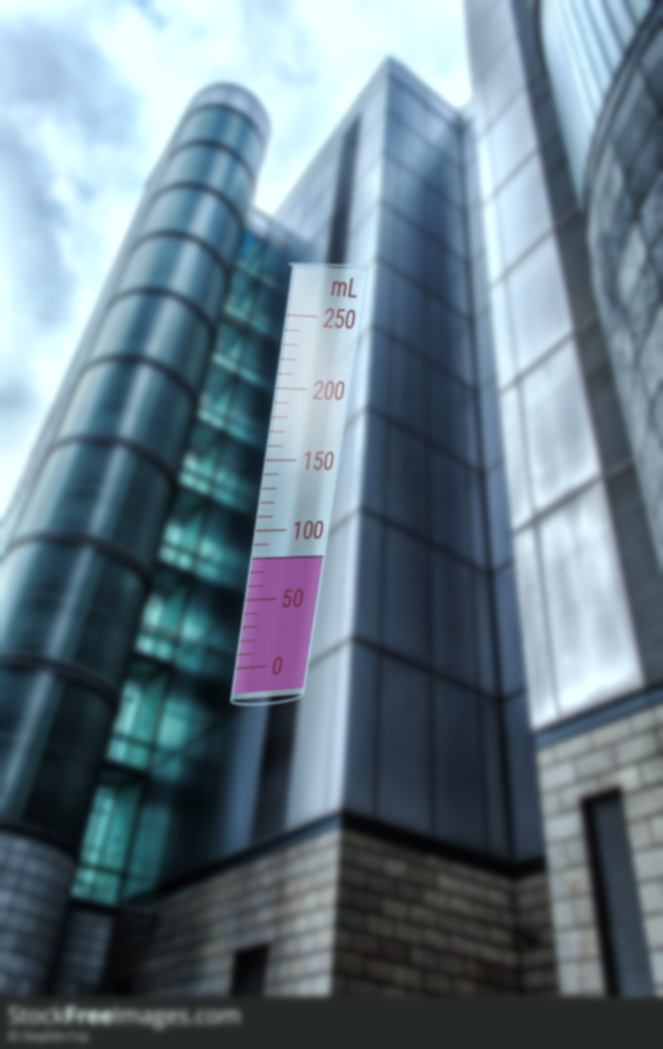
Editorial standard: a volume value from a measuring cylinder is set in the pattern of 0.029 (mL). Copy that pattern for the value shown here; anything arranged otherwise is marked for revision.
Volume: 80 (mL)
